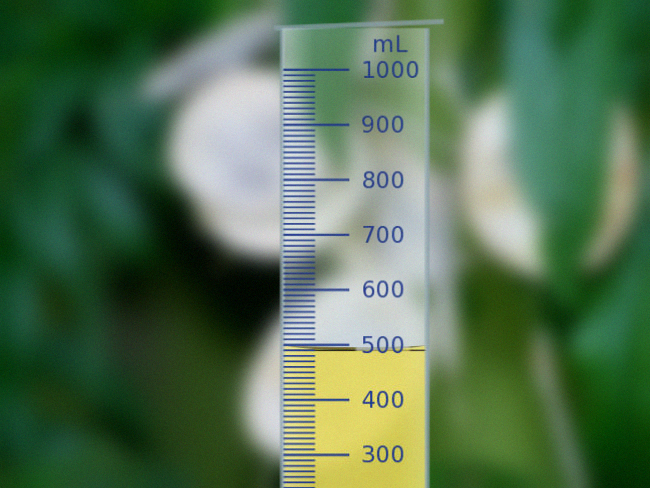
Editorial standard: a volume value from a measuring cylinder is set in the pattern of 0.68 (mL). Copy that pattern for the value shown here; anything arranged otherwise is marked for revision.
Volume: 490 (mL)
